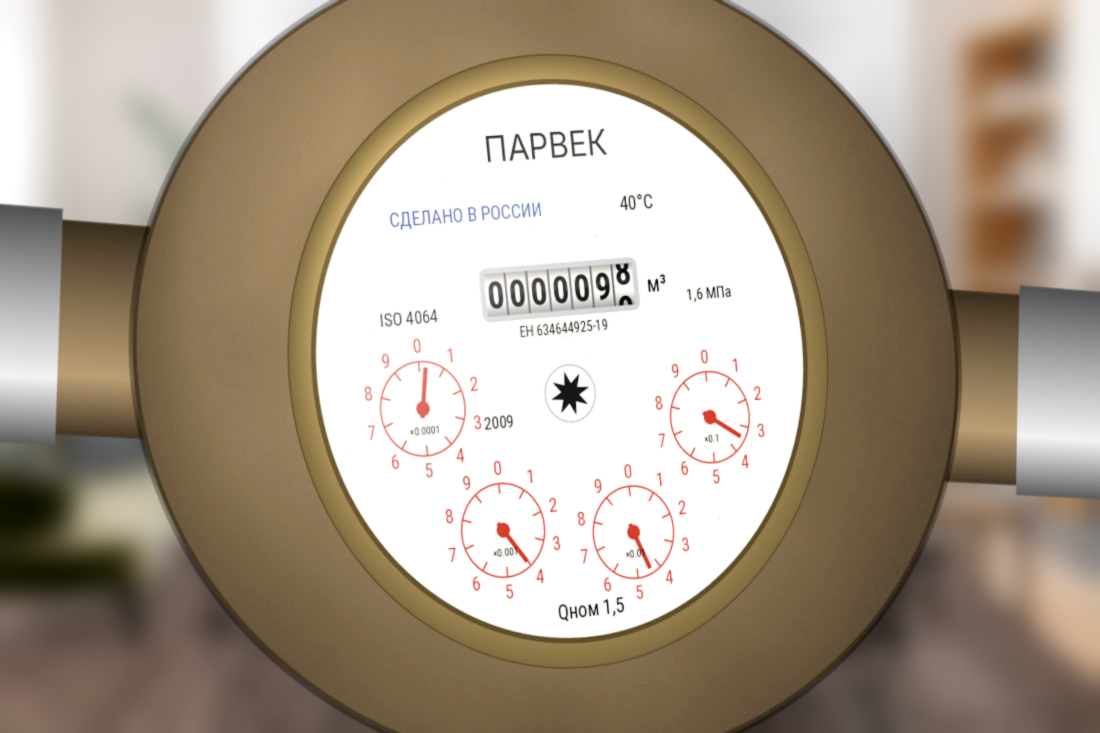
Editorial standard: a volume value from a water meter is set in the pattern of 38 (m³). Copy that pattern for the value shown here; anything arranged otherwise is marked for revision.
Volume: 98.3440 (m³)
